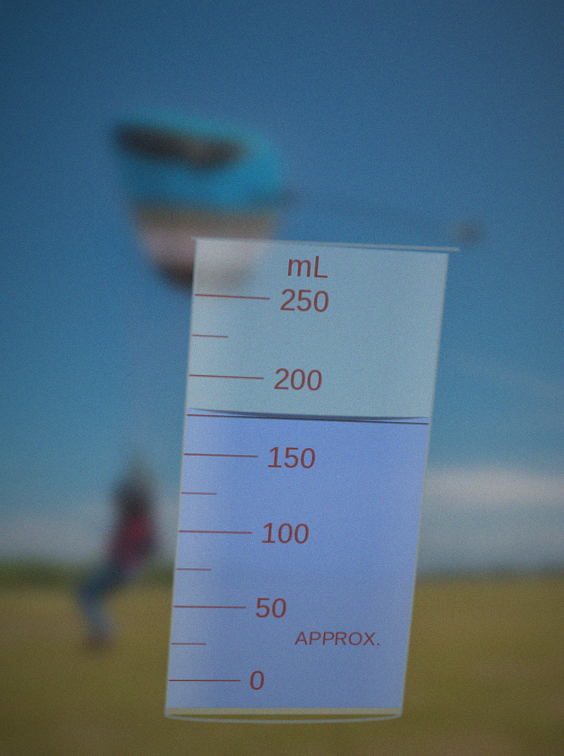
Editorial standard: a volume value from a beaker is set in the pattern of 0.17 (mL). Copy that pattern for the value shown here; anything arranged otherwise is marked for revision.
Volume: 175 (mL)
